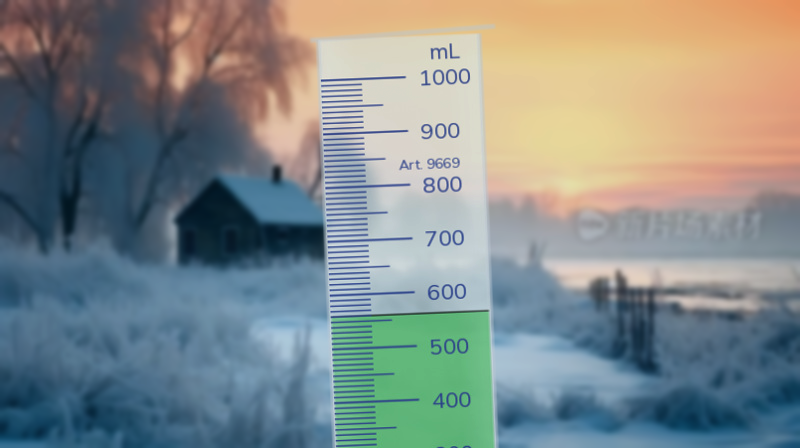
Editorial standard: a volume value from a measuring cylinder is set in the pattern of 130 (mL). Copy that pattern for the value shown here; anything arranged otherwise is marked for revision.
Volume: 560 (mL)
